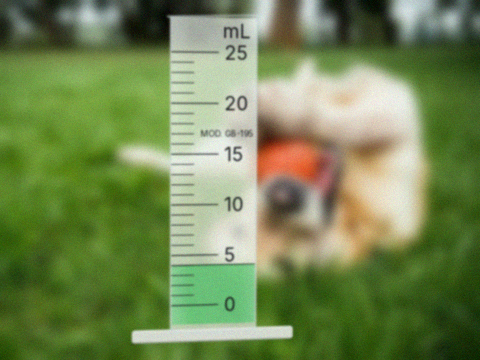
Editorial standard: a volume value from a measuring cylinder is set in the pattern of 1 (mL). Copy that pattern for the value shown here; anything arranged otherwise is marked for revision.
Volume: 4 (mL)
